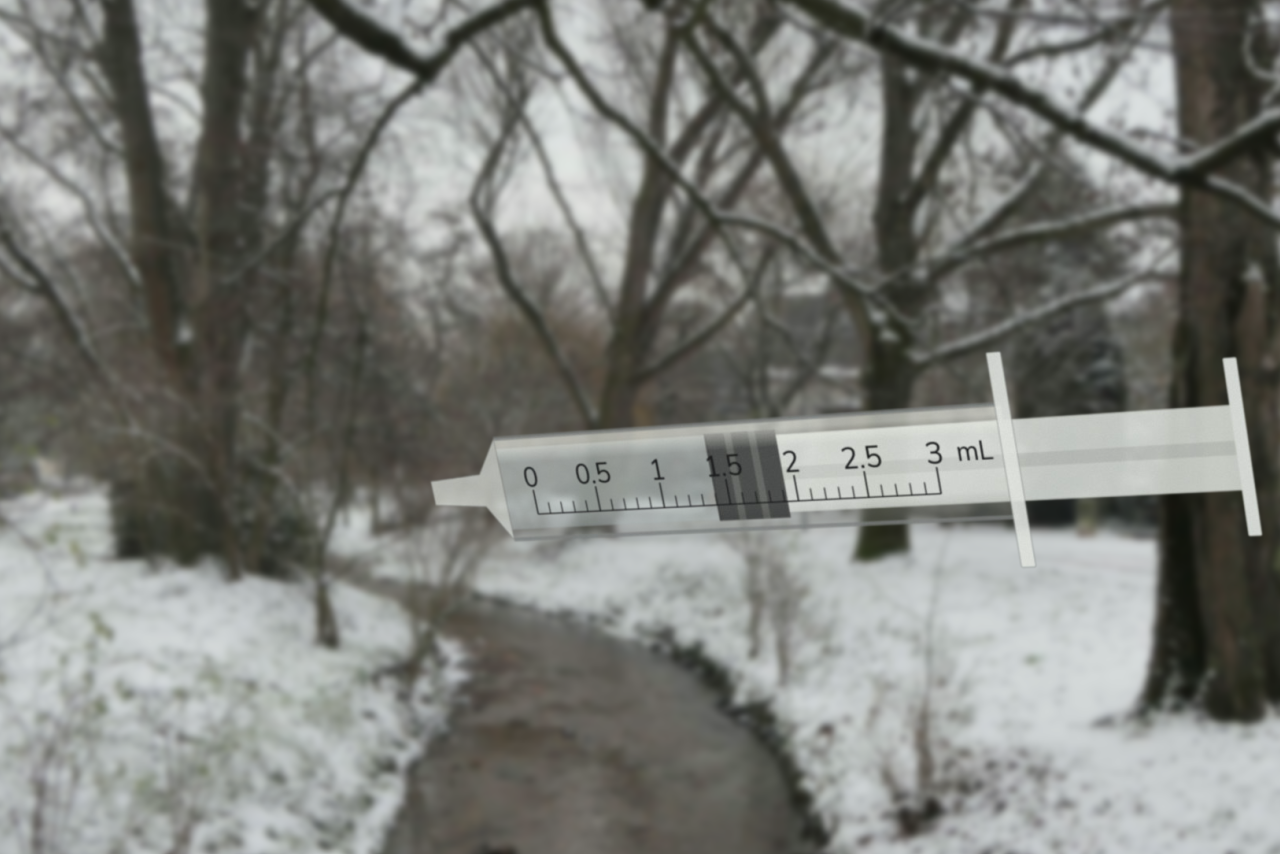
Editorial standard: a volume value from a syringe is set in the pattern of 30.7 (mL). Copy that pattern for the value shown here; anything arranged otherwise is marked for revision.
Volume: 1.4 (mL)
